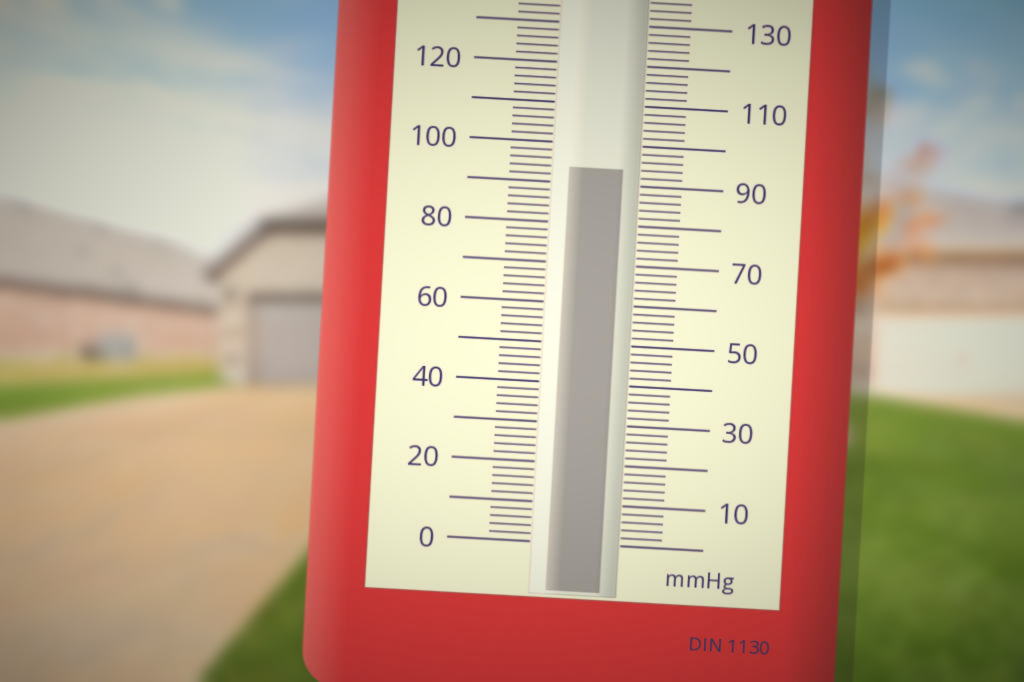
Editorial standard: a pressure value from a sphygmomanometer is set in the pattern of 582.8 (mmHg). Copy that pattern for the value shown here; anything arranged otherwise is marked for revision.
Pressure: 94 (mmHg)
